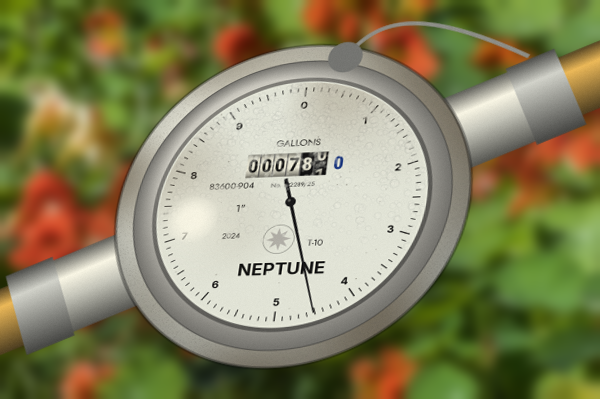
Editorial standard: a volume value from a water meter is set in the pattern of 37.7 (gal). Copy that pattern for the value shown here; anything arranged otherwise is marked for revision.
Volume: 7804.5 (gal)
